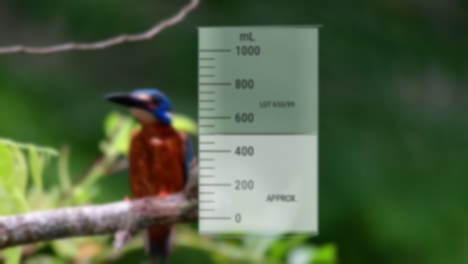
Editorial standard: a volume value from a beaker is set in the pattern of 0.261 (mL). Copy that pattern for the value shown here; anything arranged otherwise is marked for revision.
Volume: 500 (mL)
